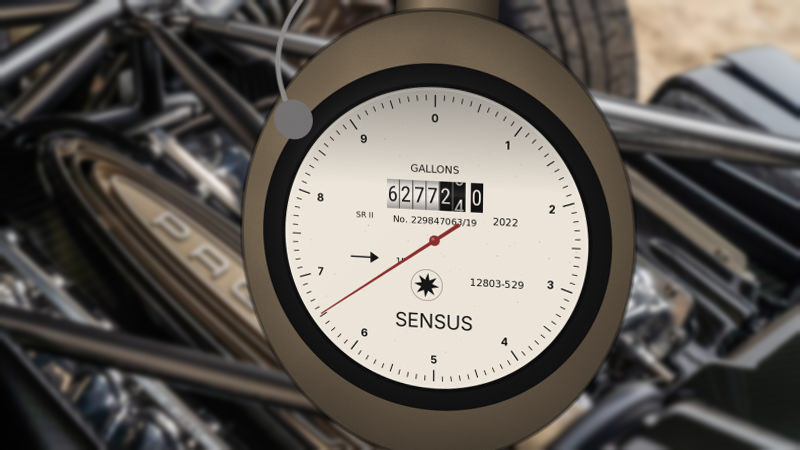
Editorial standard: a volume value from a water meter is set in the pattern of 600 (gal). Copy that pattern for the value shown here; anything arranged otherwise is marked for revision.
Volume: 6277236.5 (gal)
